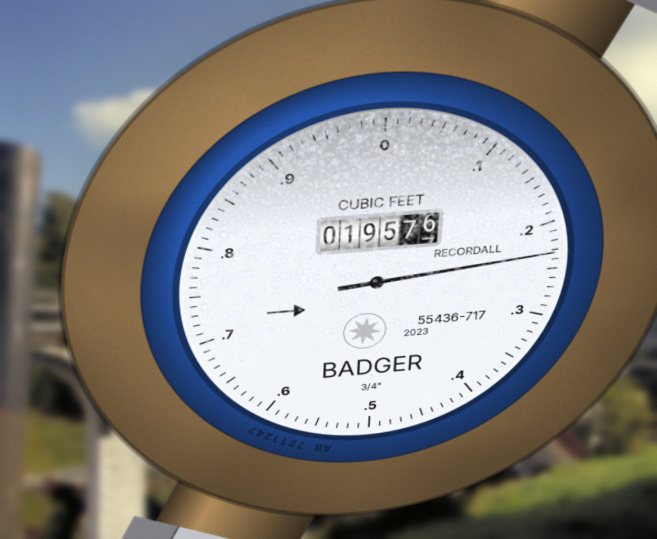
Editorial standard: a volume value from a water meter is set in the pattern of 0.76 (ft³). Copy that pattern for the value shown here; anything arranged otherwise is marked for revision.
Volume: 19576.23 (ft³)
